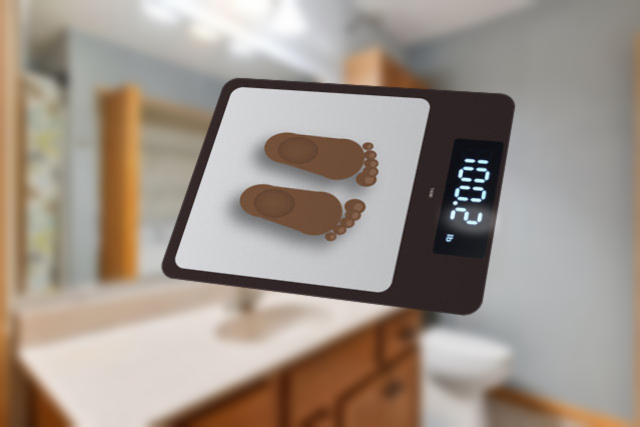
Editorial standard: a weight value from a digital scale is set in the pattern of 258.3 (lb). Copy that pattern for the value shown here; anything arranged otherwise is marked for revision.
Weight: 100.2 (lb)
